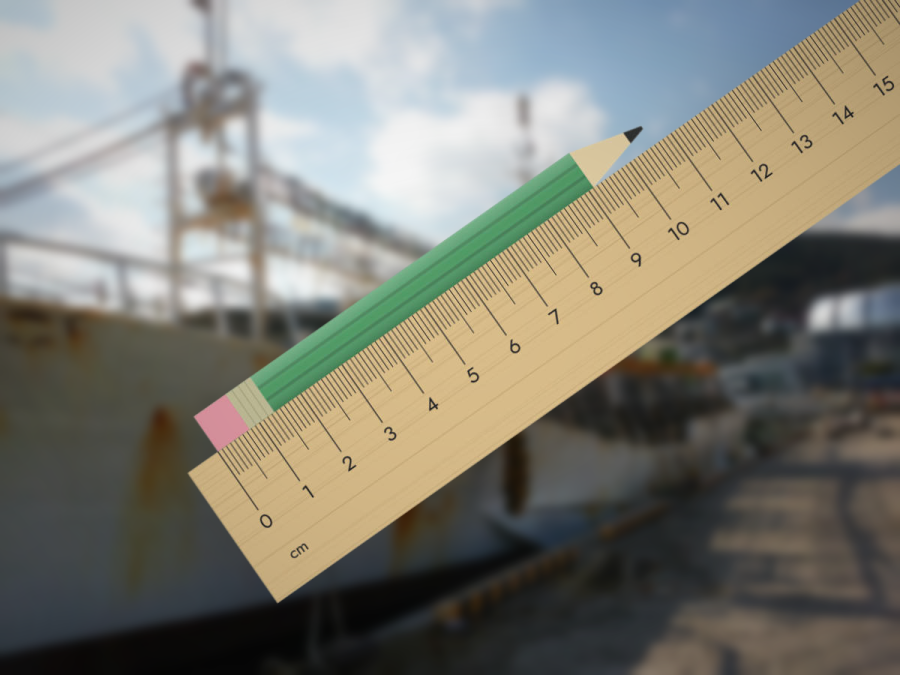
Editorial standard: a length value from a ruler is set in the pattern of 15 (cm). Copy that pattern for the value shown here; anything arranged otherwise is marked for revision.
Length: 10.6 (cm)
